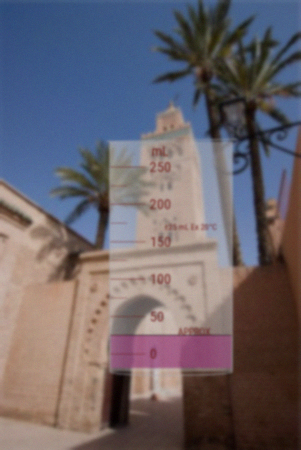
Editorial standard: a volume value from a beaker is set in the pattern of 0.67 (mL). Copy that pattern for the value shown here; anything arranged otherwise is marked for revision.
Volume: 25 (mL)
